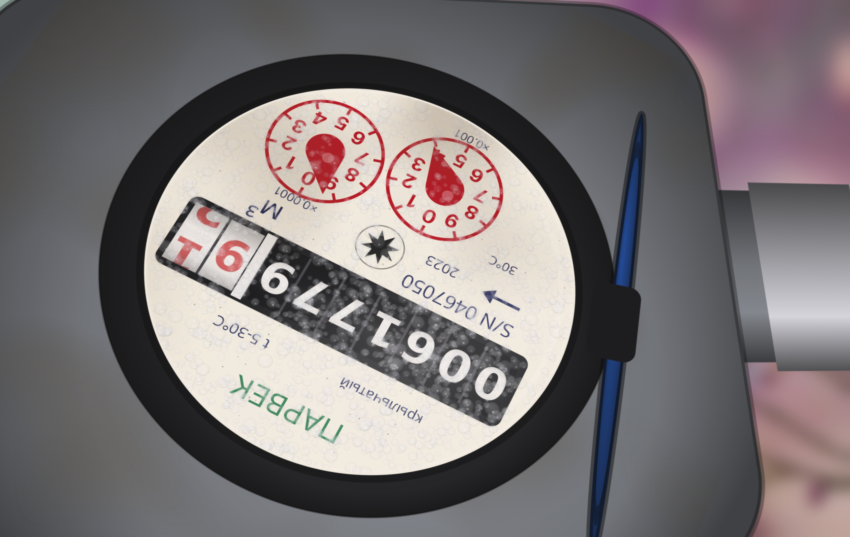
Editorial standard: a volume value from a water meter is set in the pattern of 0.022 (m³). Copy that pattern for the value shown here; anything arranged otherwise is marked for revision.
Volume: 61779.9139 (m³)
